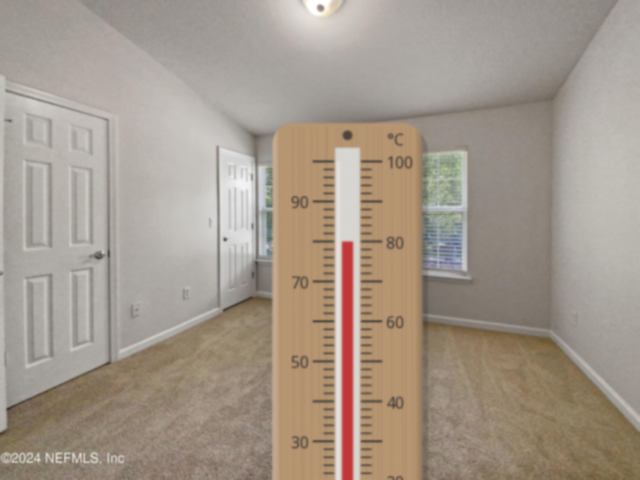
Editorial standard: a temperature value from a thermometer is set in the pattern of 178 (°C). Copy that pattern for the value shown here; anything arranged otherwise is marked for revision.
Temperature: 80 (°C)
